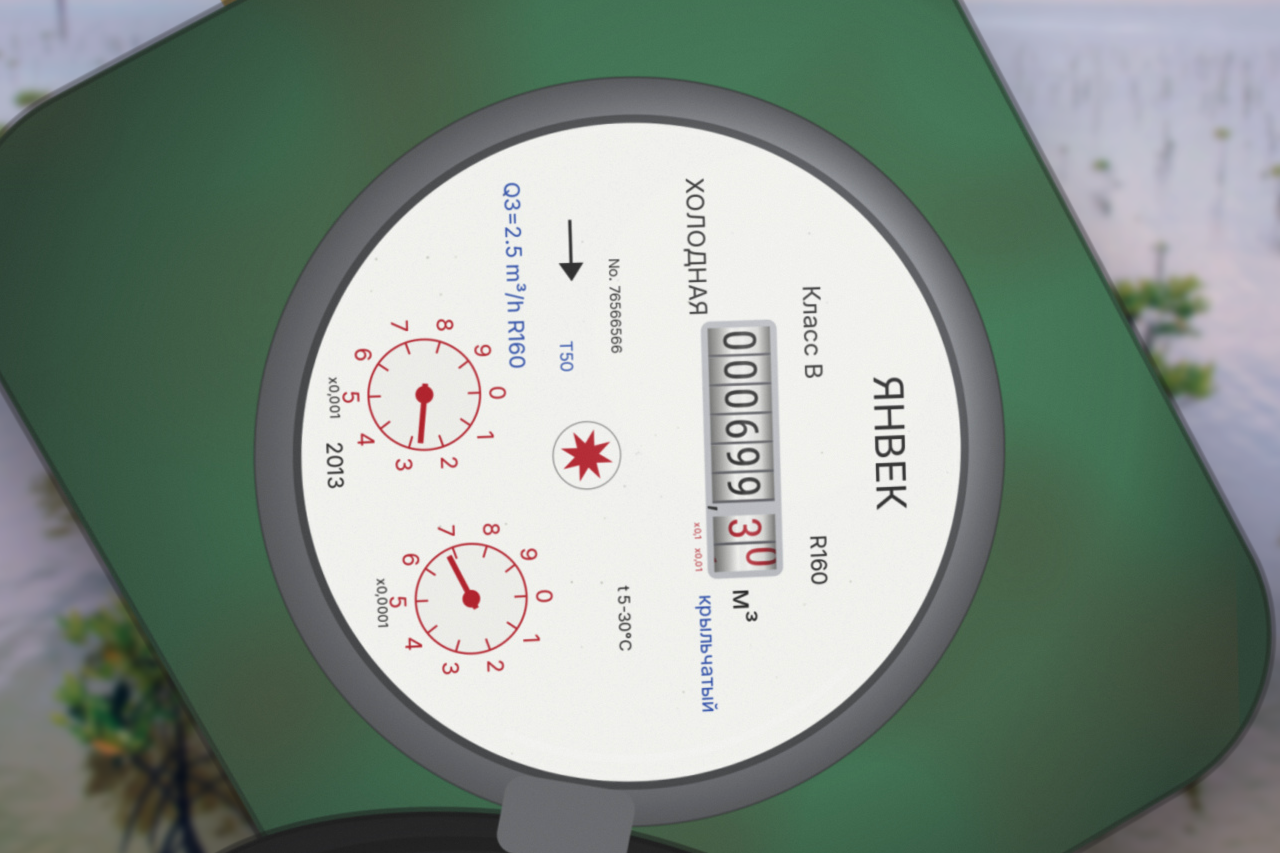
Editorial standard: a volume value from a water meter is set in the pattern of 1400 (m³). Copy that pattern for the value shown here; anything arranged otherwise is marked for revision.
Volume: 699.3026 (m³)
